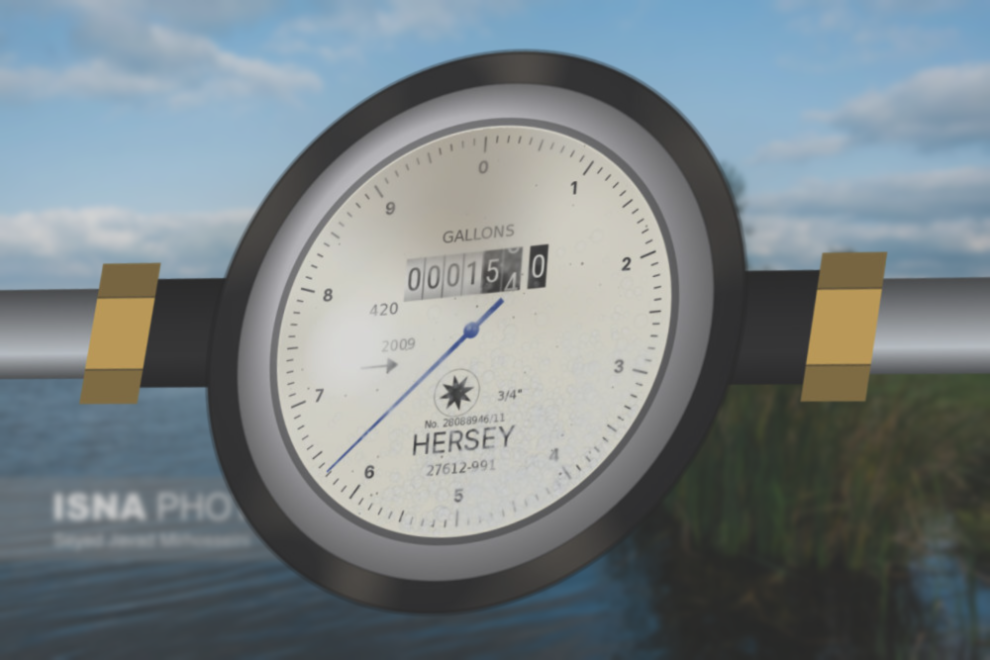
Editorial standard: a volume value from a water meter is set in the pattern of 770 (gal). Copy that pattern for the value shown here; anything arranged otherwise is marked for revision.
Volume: 1536.3 (gal)
